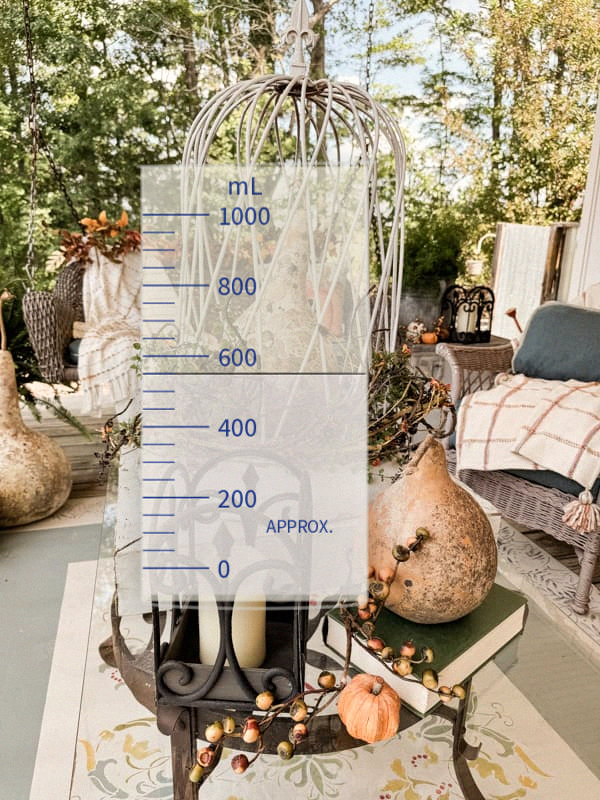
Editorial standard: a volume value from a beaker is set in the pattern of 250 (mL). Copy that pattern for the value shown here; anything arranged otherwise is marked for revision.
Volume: 550 (mL)
